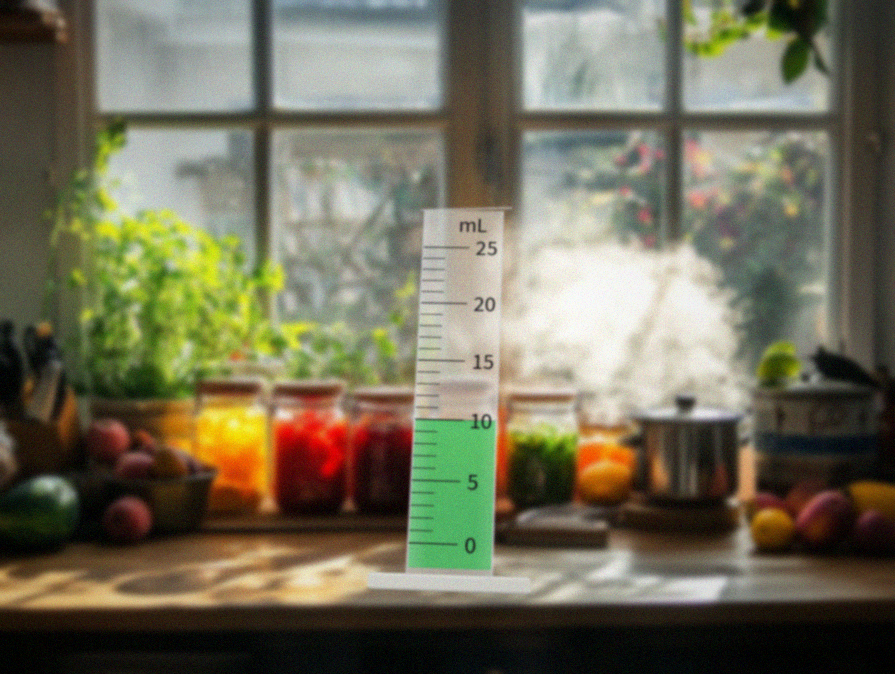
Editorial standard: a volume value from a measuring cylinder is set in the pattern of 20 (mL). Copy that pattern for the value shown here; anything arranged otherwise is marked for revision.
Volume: 10 (mL)
